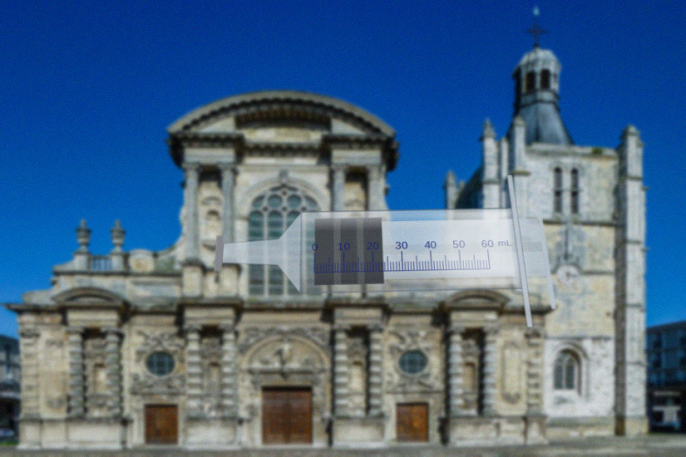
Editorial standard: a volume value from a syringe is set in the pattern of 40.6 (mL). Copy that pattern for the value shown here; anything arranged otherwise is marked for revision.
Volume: 0 (mL)
